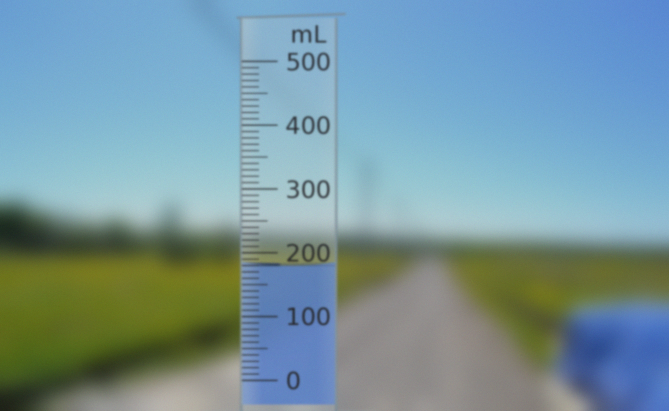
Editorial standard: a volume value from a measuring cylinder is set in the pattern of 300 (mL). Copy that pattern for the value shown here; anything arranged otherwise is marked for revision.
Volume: 180 (mL)
